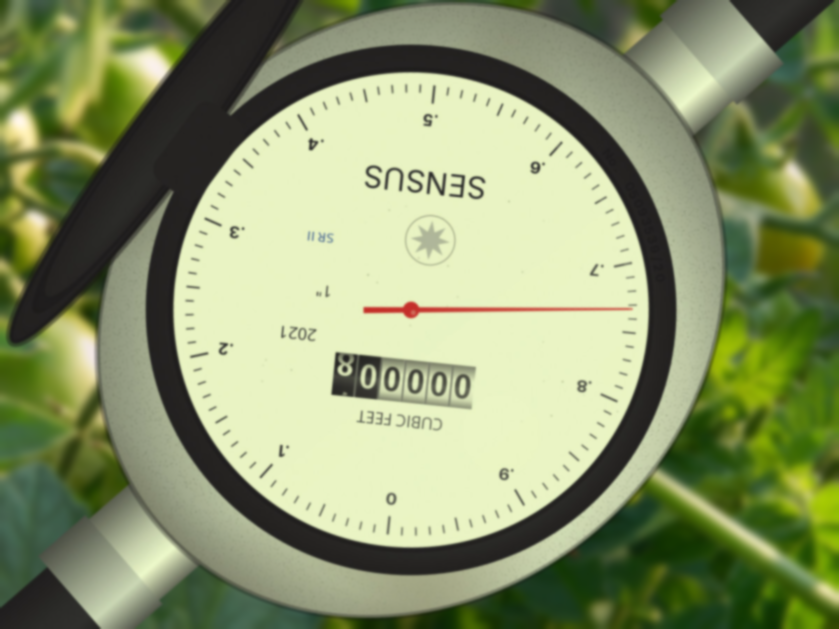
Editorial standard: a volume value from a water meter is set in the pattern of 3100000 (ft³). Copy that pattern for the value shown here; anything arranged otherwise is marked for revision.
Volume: 7.73 (ft³)
